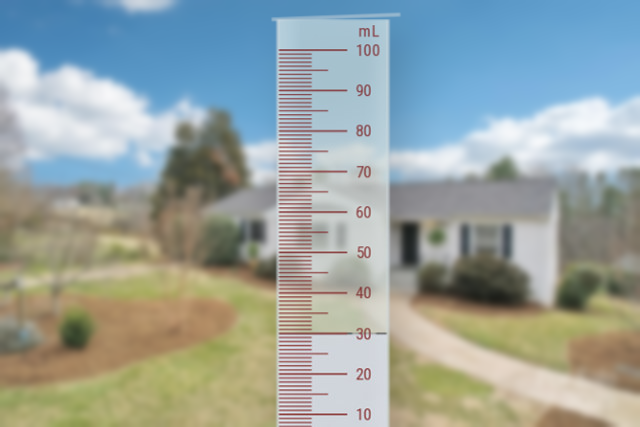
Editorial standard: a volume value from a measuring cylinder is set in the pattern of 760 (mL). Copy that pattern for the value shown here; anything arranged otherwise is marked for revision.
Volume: 30 (mL)
